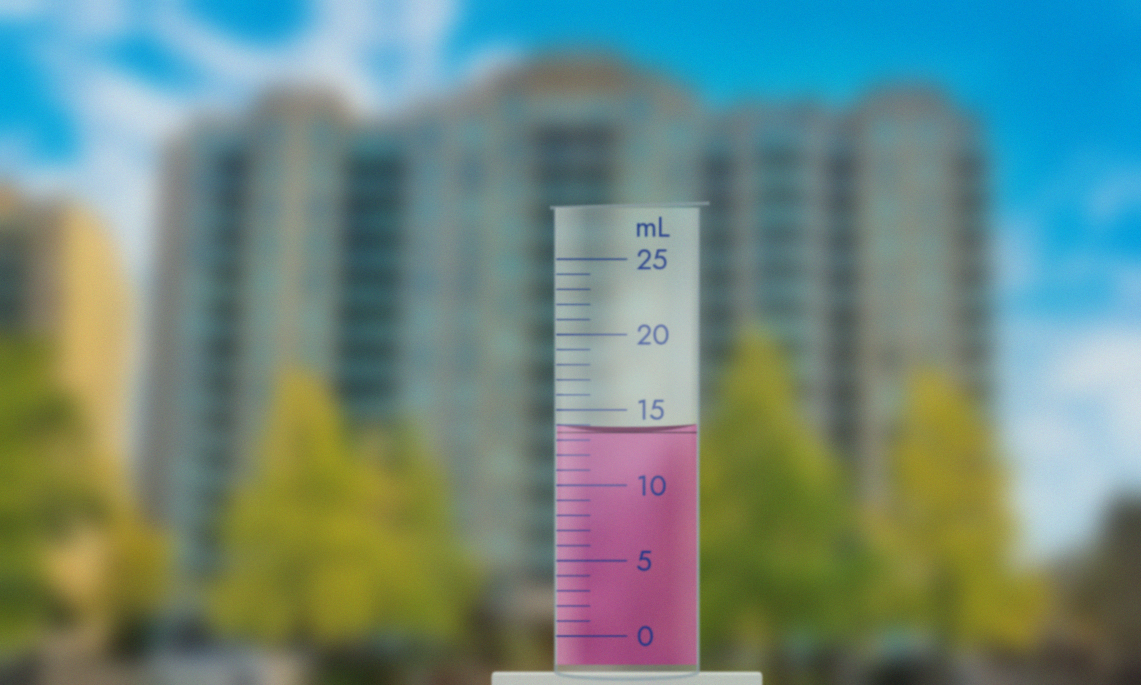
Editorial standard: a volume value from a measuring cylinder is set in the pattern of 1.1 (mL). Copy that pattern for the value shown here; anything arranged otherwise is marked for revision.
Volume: 13.5 (mL)
